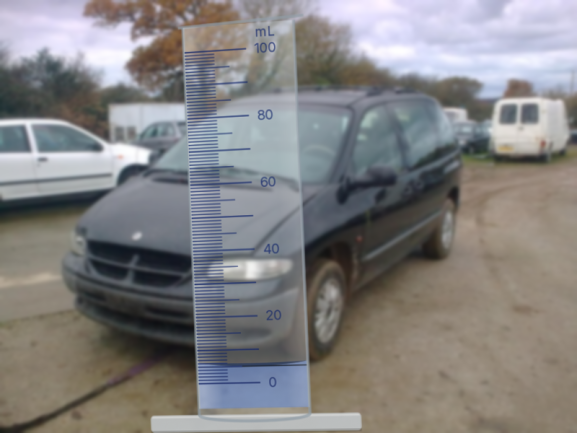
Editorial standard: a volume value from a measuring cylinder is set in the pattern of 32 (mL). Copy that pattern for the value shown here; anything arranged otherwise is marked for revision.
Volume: 5 (mL)
